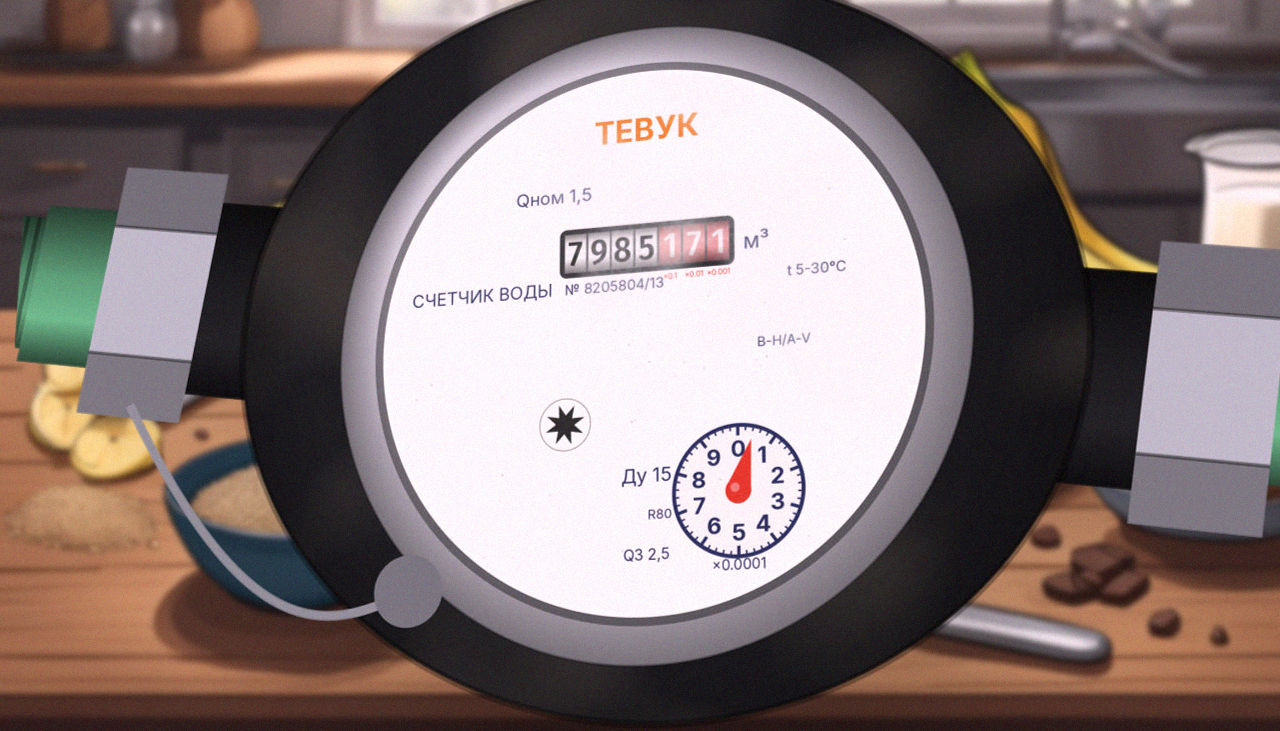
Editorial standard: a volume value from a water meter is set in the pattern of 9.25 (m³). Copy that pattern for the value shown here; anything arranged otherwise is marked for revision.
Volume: 7985.1710 (m³)
